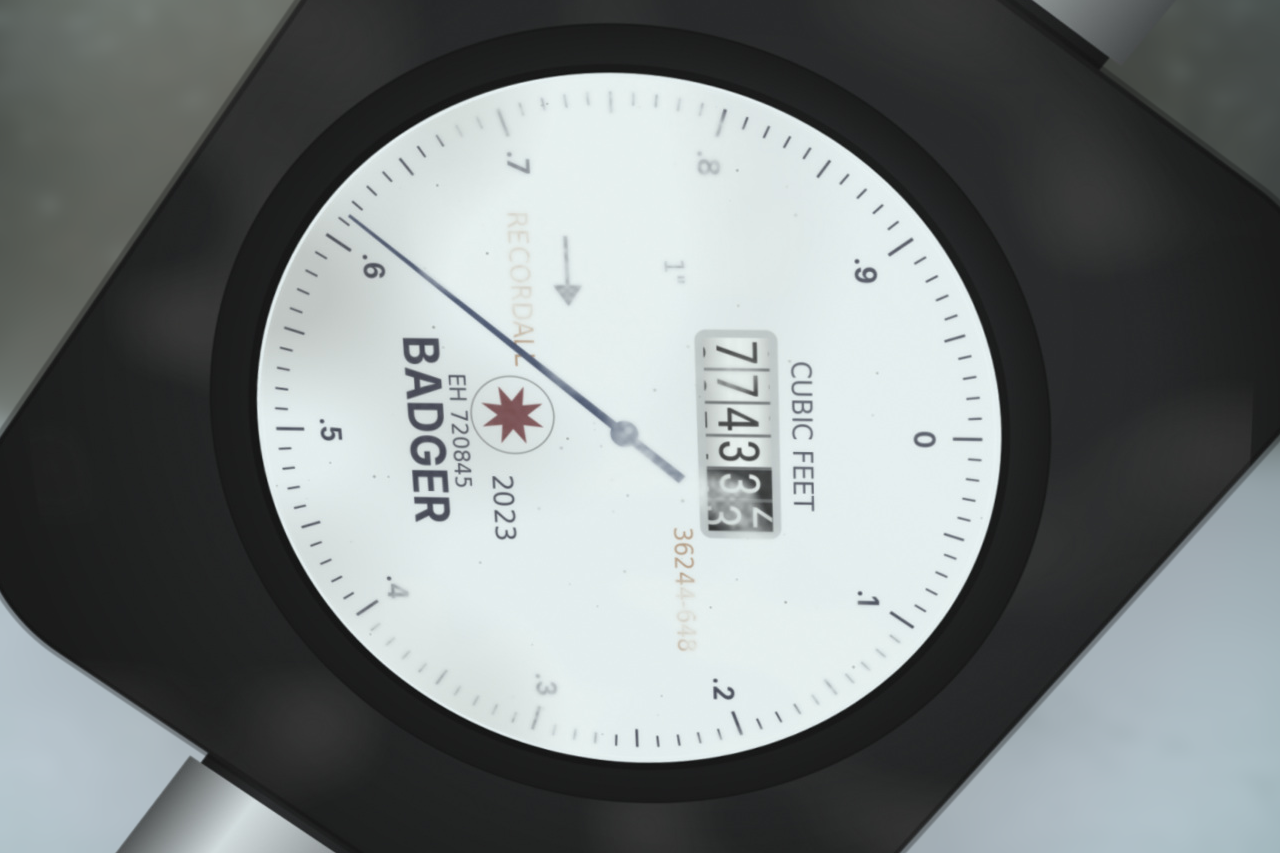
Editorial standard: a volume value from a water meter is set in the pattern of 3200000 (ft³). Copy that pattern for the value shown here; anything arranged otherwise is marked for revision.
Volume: 774332.61 (ft³)
